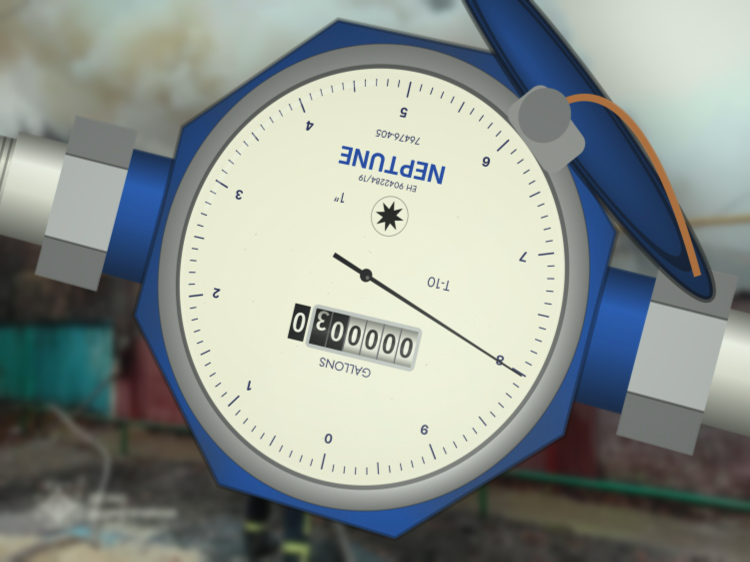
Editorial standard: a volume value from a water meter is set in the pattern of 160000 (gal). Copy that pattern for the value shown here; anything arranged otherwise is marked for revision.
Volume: 28.0 (gal)
